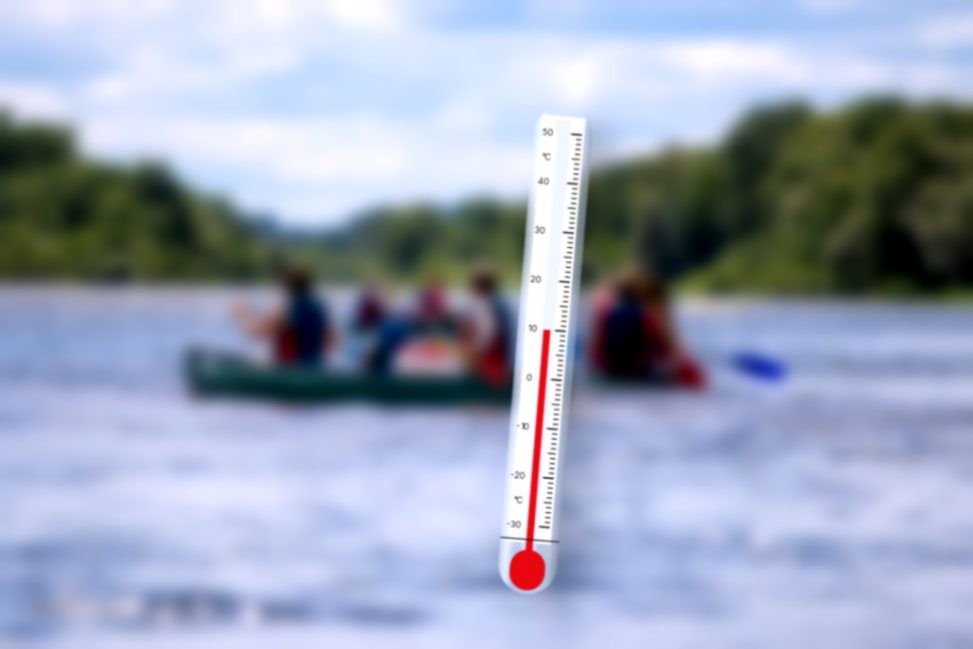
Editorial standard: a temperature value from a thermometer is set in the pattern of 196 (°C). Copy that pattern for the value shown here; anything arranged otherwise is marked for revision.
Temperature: 10 (°C)
